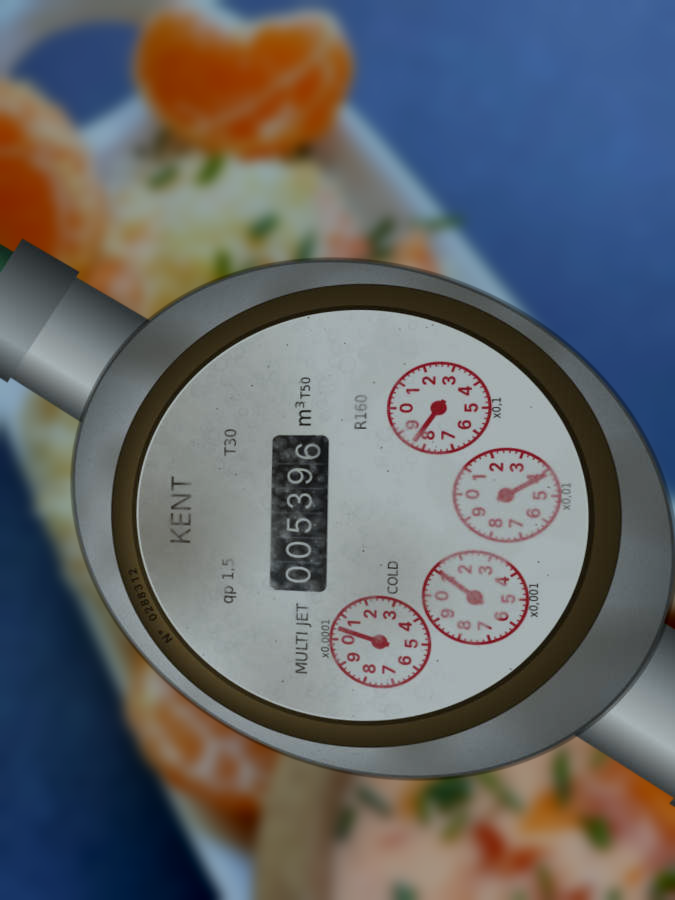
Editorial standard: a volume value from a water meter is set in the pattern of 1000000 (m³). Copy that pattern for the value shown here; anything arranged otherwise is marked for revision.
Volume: 5395.8410 (m³)
